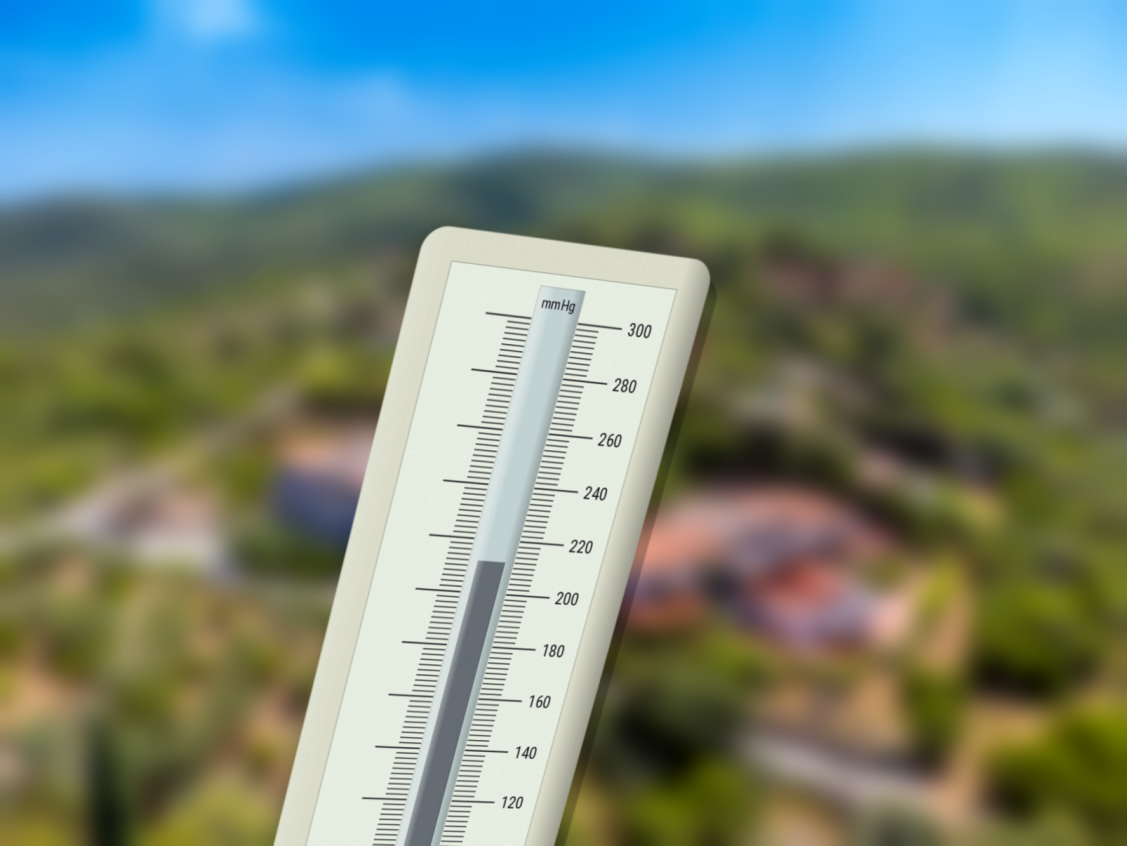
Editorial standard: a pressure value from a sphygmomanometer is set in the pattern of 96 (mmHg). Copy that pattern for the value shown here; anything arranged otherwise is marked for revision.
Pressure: 212 (mmHg)
